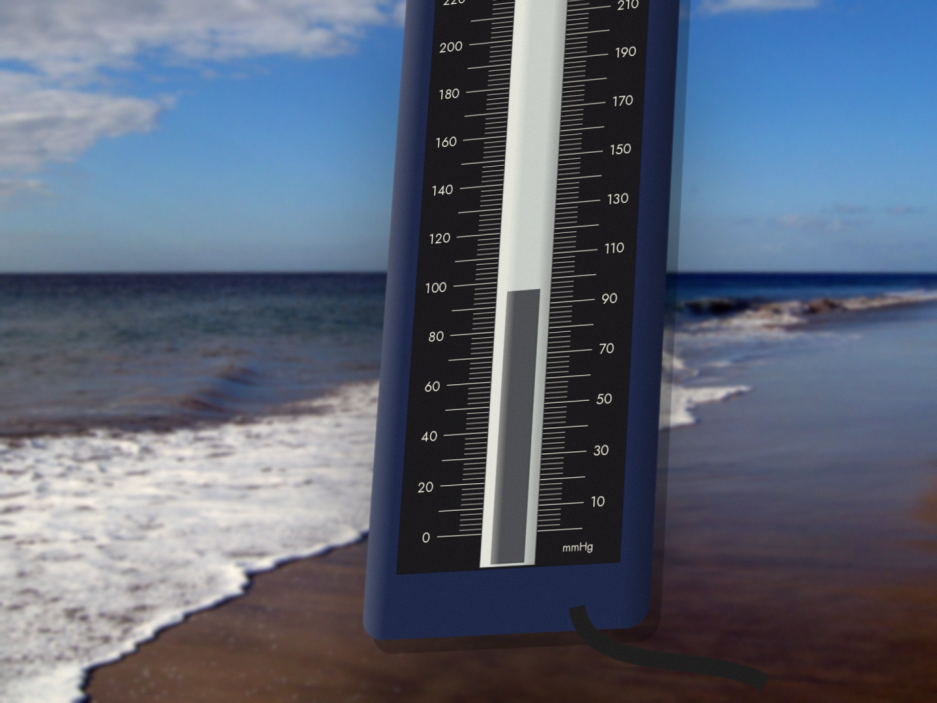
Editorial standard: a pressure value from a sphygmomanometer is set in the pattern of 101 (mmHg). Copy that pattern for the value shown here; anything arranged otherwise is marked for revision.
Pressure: 96 (mmHg)
